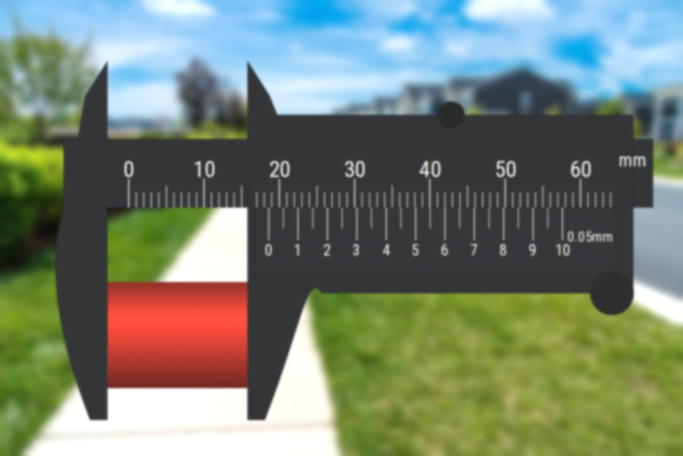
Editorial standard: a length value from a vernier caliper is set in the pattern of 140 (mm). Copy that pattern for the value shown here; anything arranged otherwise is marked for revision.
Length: 18.6 (mm)
